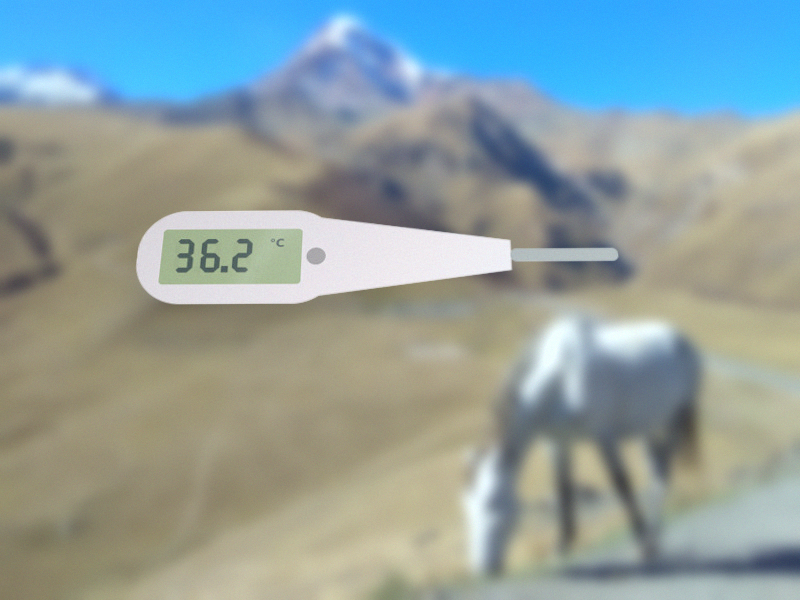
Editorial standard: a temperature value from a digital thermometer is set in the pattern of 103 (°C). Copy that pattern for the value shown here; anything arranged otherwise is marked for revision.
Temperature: 36.2 (°C)
